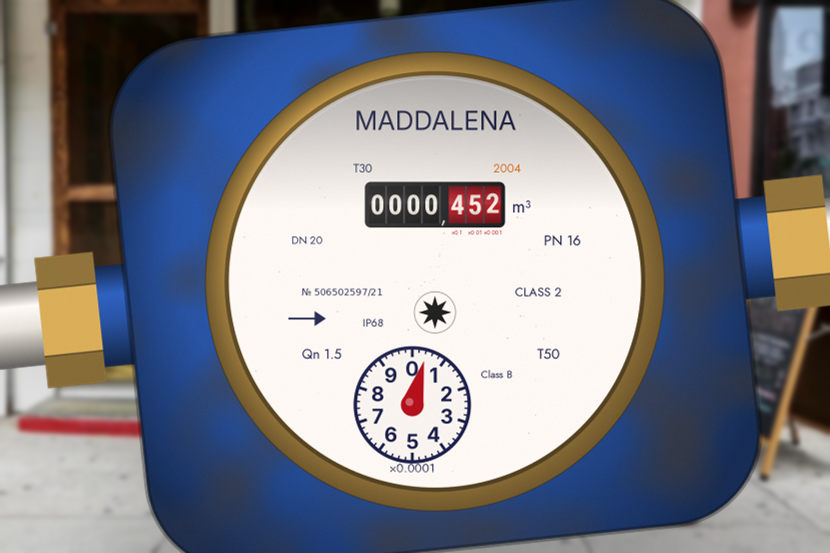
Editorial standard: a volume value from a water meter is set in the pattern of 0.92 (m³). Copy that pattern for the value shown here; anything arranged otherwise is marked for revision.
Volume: 0.4520 (m³)
